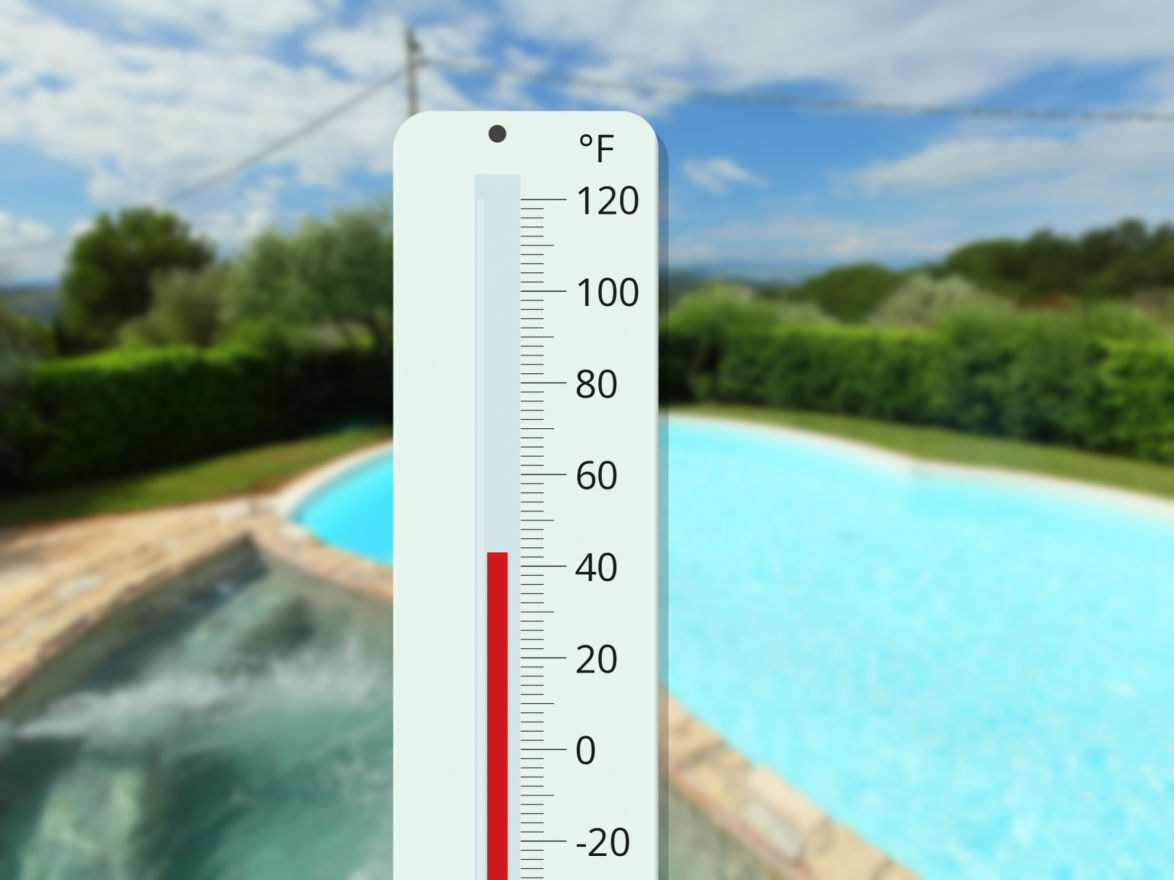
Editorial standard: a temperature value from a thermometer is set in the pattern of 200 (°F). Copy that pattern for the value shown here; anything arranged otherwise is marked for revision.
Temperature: 43 (°F)
